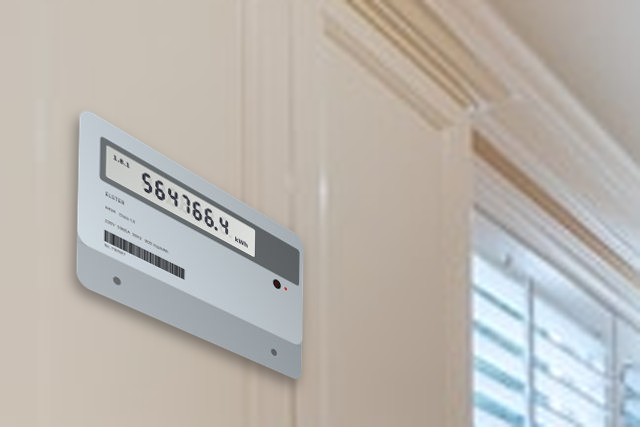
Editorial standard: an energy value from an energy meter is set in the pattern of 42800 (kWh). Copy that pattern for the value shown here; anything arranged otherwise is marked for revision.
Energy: 564766.4 (kWh)
